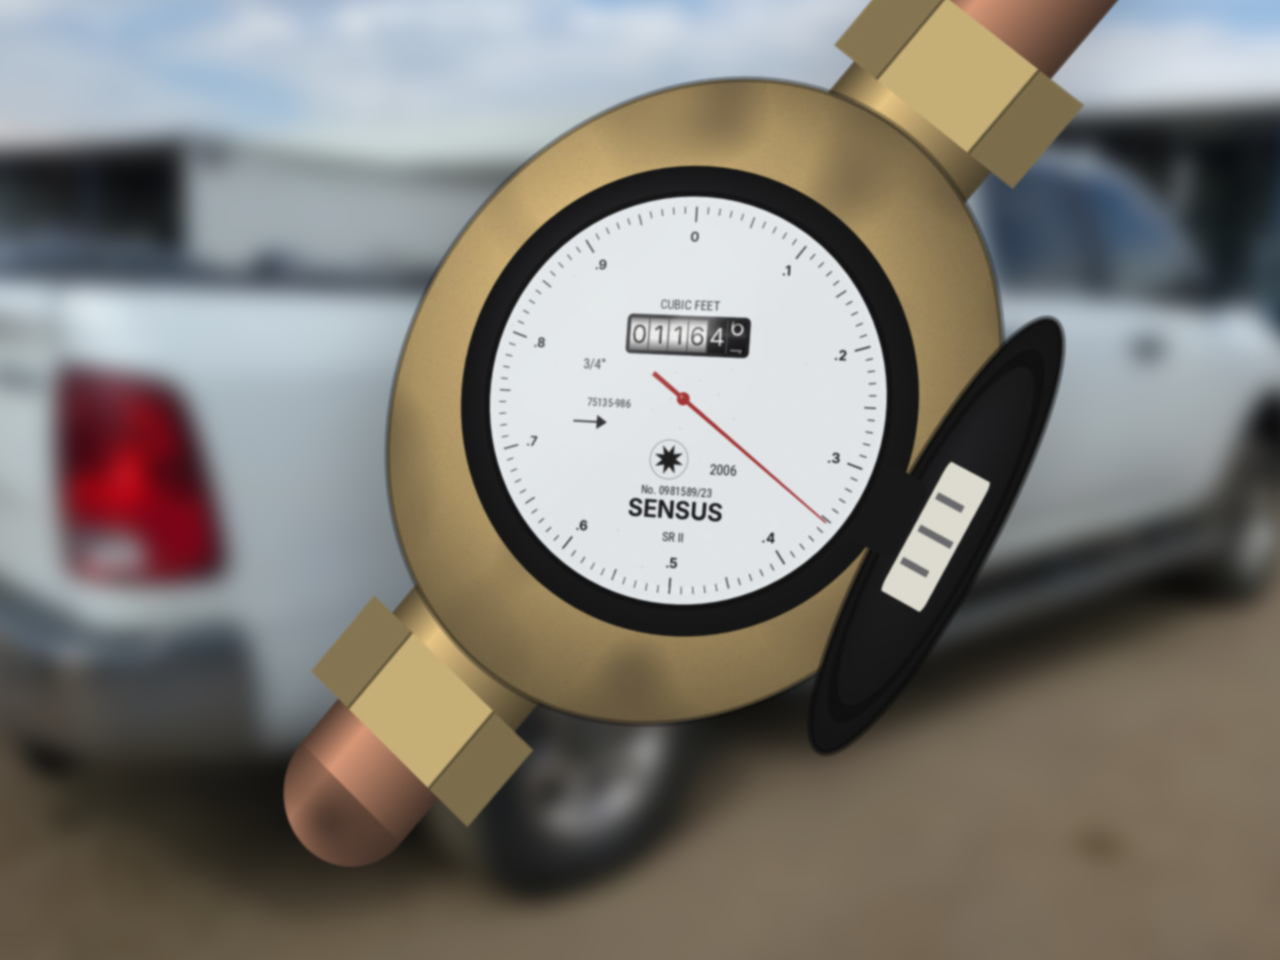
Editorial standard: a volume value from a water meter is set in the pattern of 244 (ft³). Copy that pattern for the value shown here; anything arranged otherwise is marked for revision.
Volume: 11646.35 (ft³)
